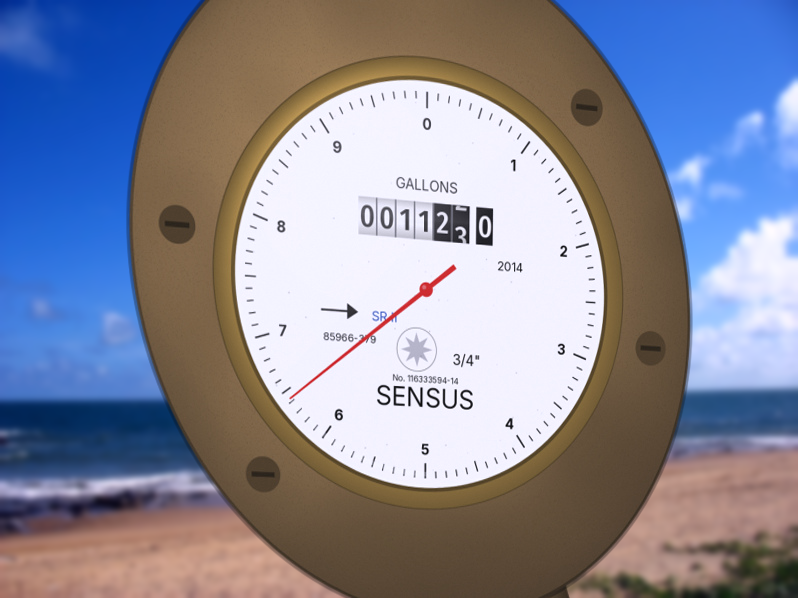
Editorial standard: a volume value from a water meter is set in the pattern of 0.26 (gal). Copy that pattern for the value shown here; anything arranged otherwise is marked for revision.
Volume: 11226.4 (gal)
